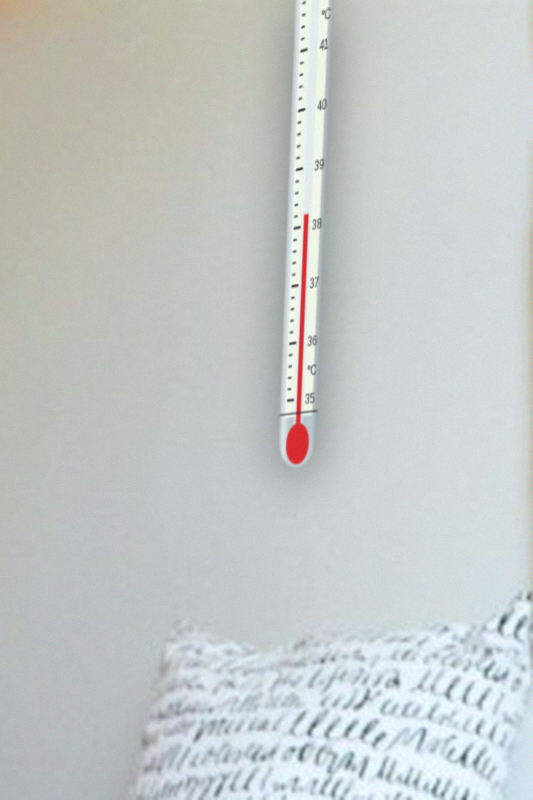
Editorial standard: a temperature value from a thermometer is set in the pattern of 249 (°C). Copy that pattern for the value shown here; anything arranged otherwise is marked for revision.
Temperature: 38.2 (°C)
